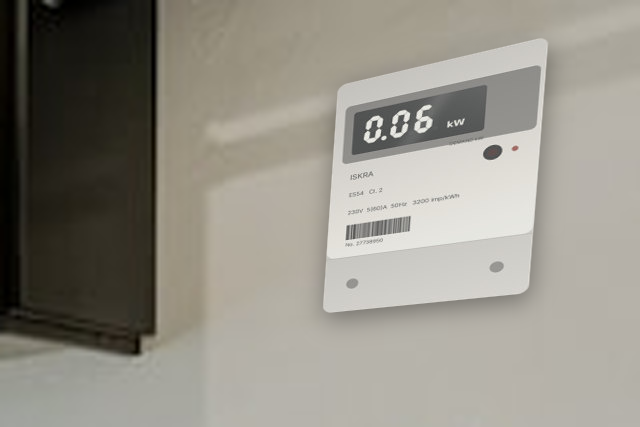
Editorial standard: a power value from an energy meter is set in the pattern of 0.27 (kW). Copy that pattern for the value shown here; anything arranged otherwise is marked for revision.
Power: 0.06 (kW)
